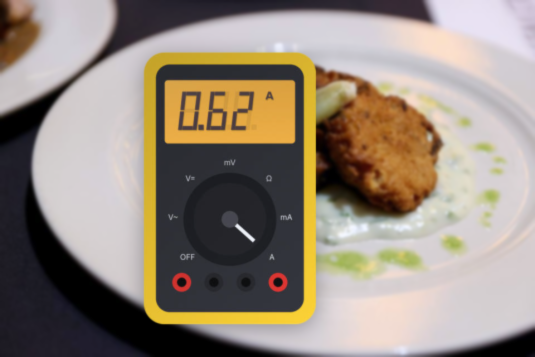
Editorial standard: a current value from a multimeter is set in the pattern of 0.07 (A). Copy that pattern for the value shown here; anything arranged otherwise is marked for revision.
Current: 0.62 (A)
